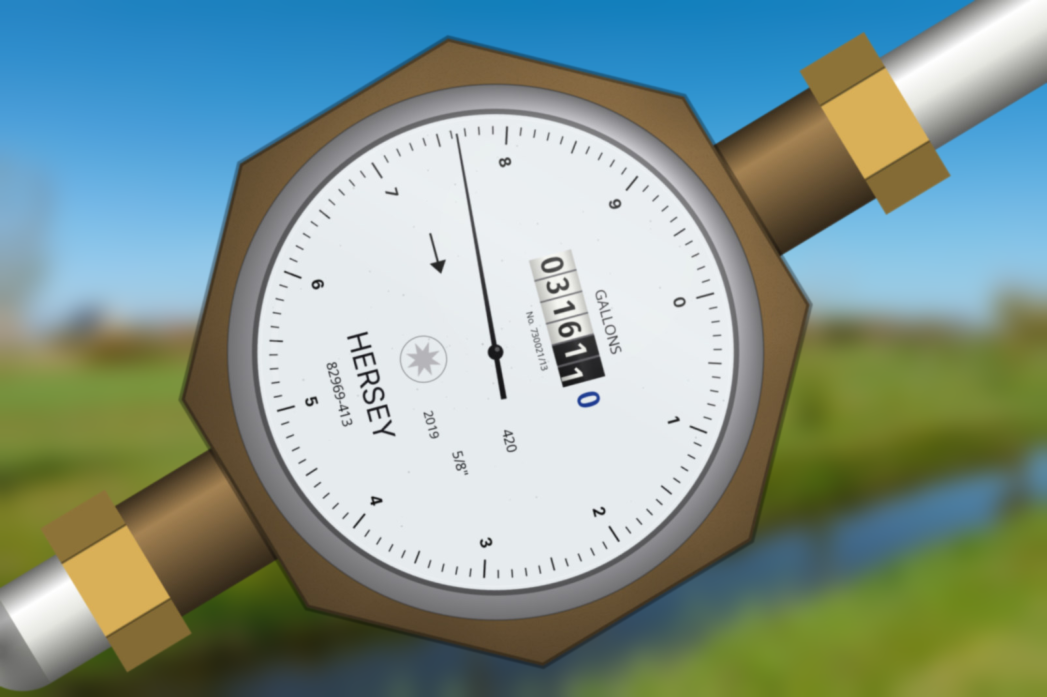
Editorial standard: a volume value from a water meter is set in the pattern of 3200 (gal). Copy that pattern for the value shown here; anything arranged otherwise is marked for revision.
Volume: 316107.6 (gal)
